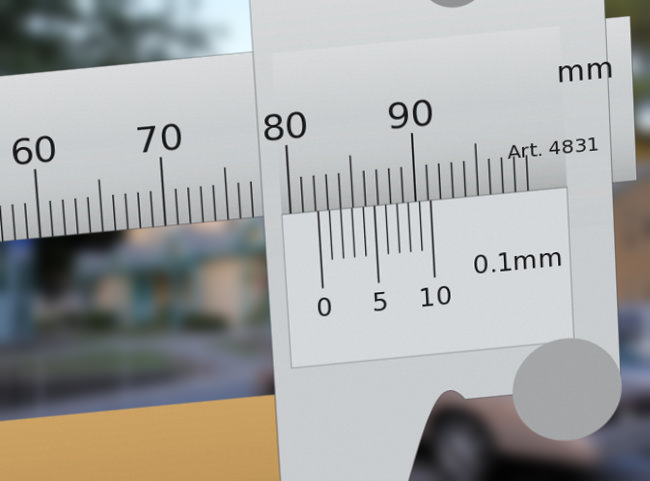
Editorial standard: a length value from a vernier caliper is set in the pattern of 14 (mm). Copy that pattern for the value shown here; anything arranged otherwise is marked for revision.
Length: 82.2 (mm)
